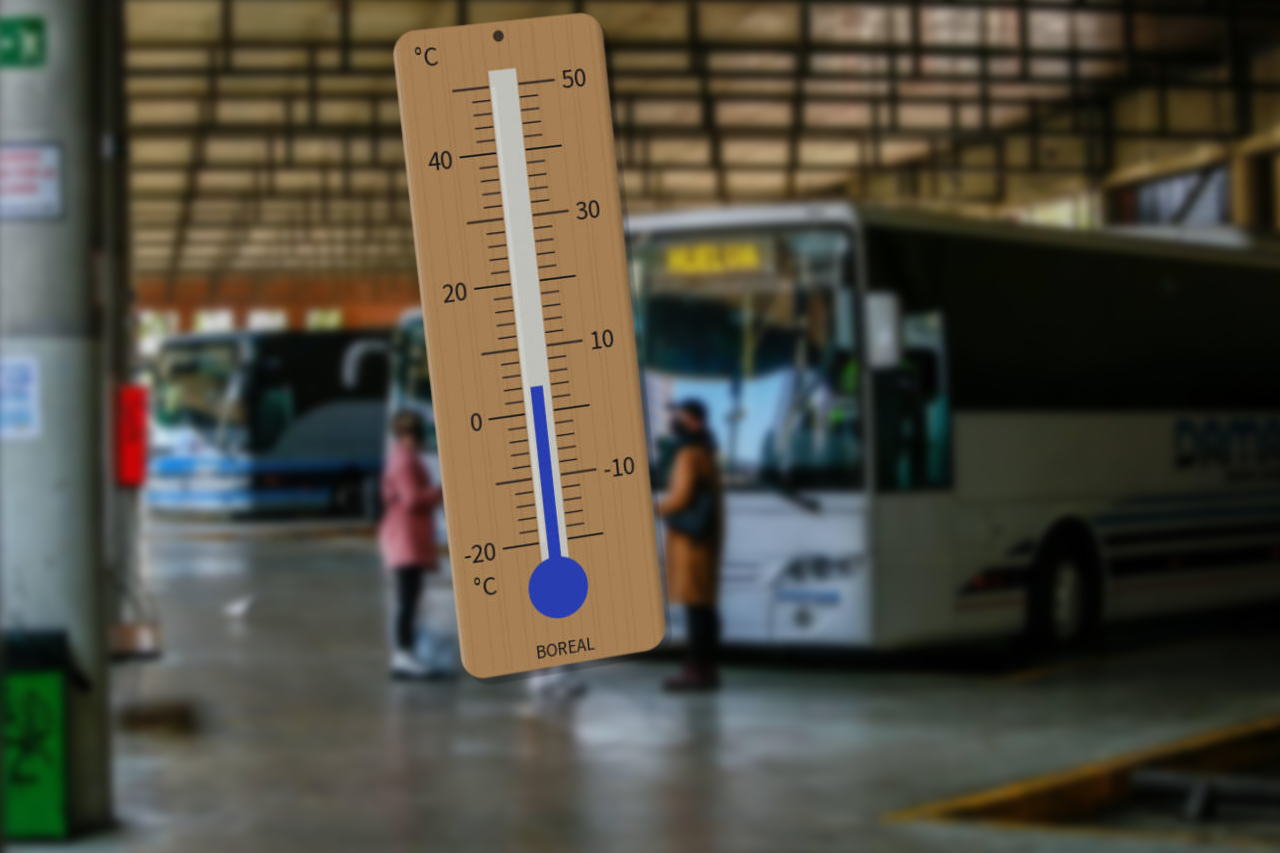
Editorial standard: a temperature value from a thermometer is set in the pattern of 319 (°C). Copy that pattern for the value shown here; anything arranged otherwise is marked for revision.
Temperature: 4 (°C)
